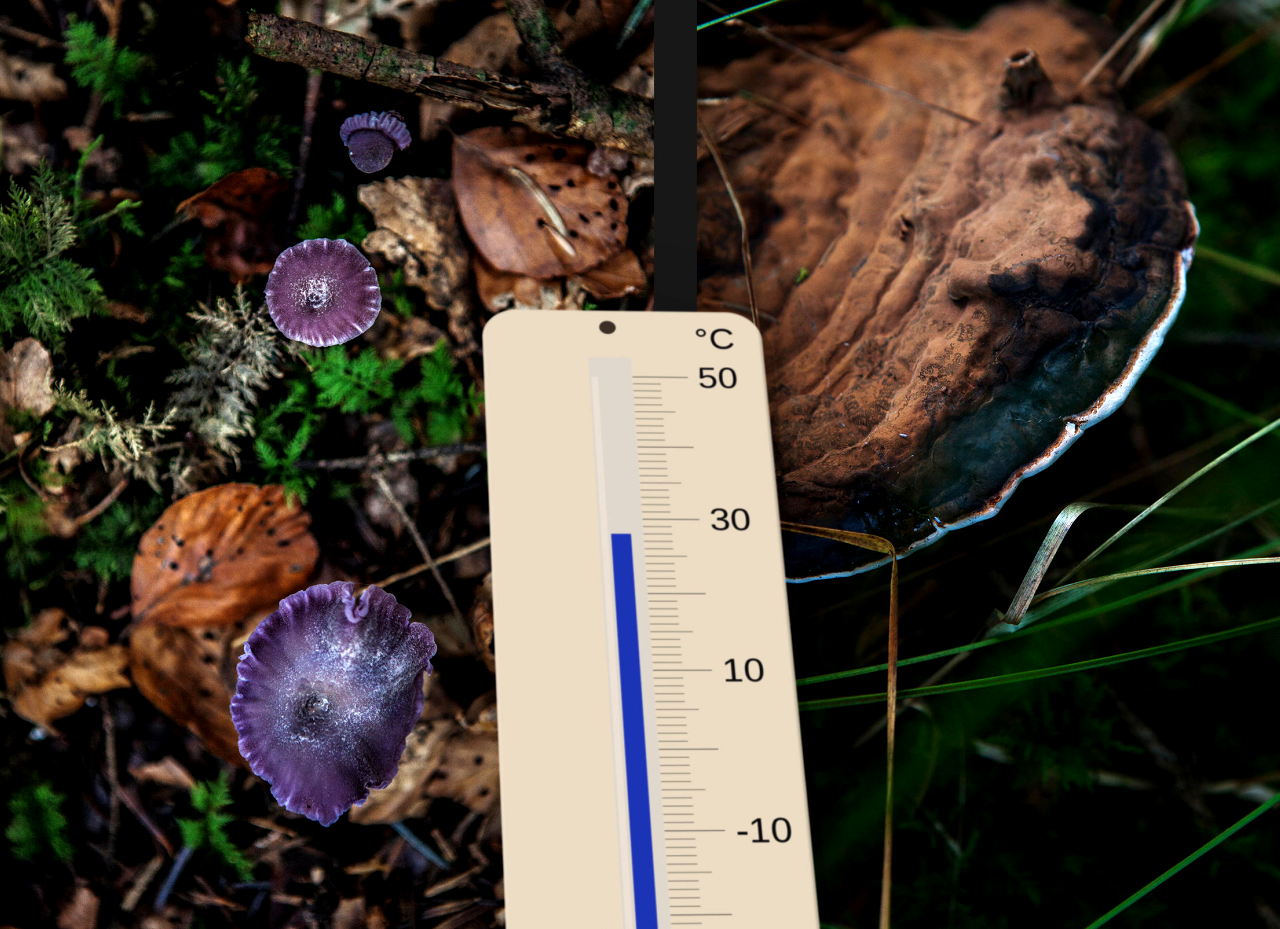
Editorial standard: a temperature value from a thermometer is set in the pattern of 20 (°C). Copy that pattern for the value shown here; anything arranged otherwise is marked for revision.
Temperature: 28 (°C)
